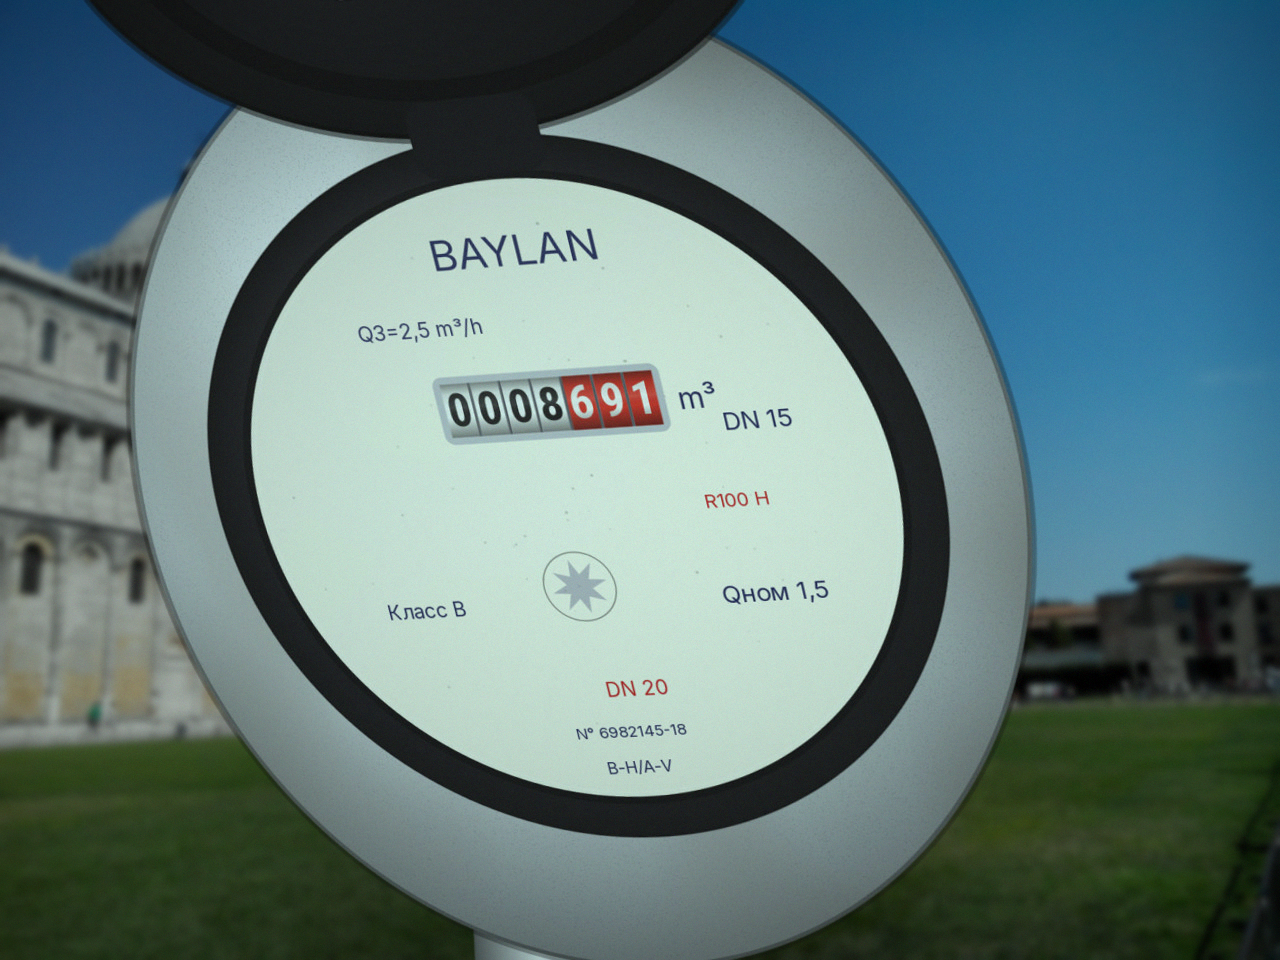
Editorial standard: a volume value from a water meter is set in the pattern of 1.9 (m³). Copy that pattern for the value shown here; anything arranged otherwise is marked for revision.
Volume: 8.691 (m³)
